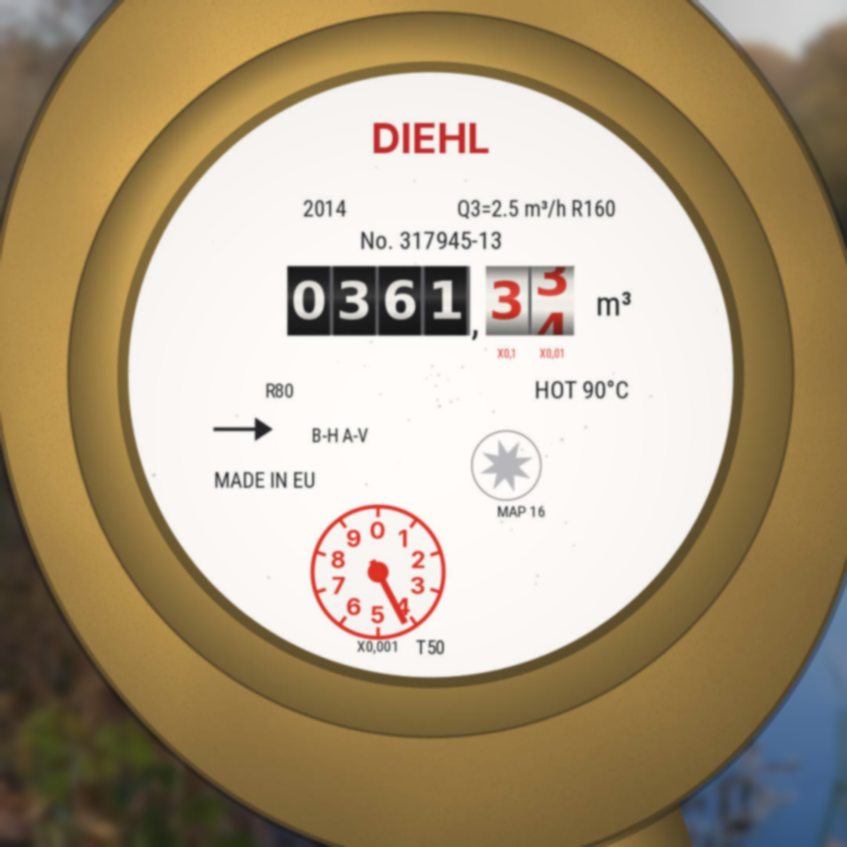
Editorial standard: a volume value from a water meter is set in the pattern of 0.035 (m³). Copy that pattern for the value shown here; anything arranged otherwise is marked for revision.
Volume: 361.334 (m³)
